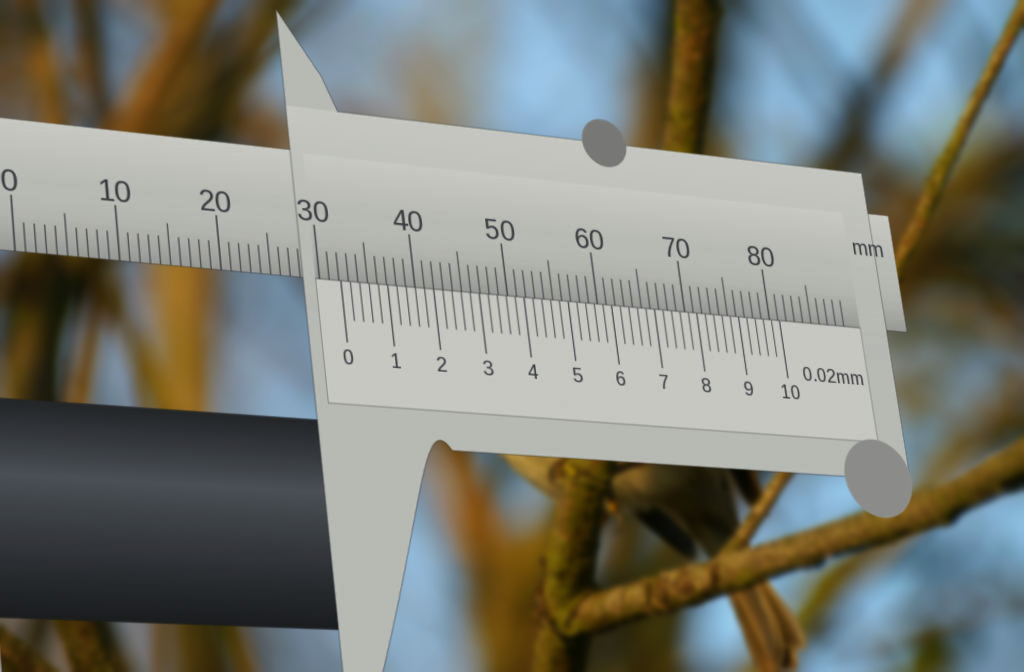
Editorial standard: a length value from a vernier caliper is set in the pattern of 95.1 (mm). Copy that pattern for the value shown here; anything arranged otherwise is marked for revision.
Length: 32.2 (mm)
